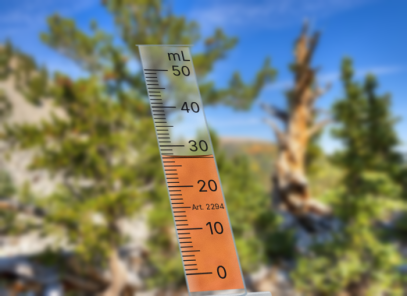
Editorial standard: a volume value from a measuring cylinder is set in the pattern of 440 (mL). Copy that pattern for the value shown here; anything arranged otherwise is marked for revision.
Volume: 27 (mL)
